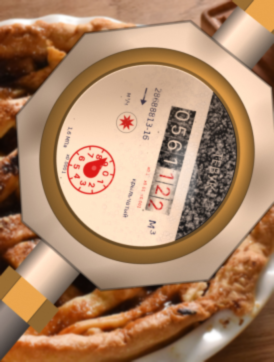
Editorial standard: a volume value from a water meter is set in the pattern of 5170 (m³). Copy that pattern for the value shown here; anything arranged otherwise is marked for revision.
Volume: 561.1218 (m³)
